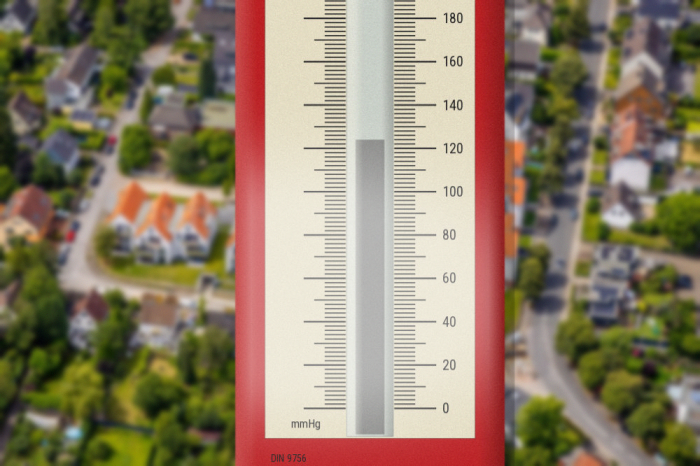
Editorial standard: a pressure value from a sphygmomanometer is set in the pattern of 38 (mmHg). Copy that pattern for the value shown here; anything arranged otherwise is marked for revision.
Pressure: 124 (mmHg)
